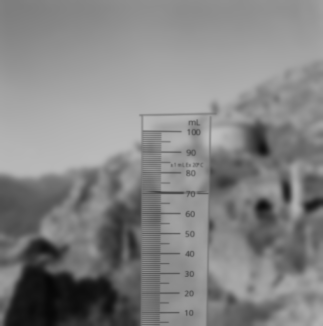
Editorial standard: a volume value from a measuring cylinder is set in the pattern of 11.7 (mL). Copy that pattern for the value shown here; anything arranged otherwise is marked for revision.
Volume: 70 (mL)
